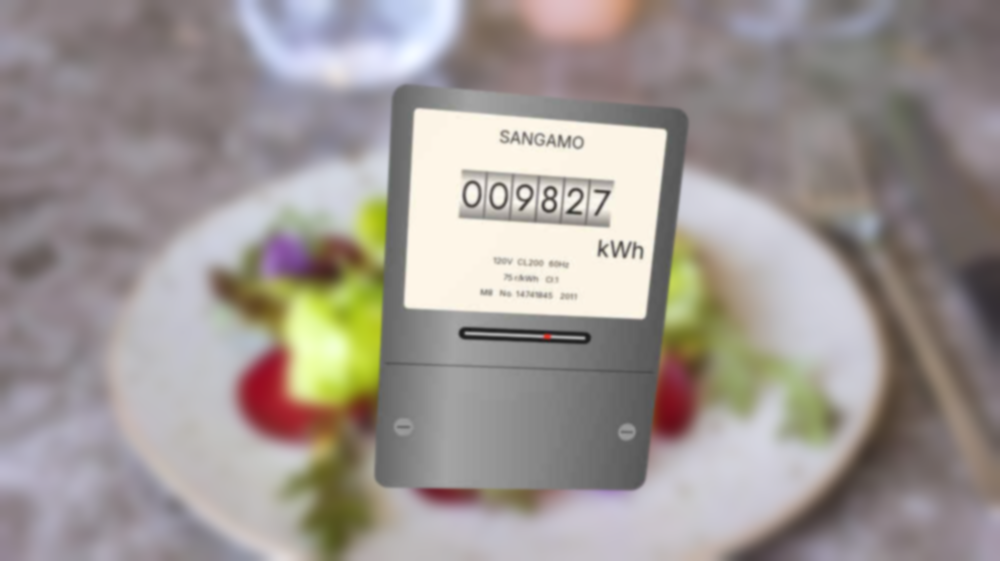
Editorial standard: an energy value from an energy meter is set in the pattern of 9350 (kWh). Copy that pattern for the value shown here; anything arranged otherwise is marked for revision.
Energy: 9827 (kWh)
